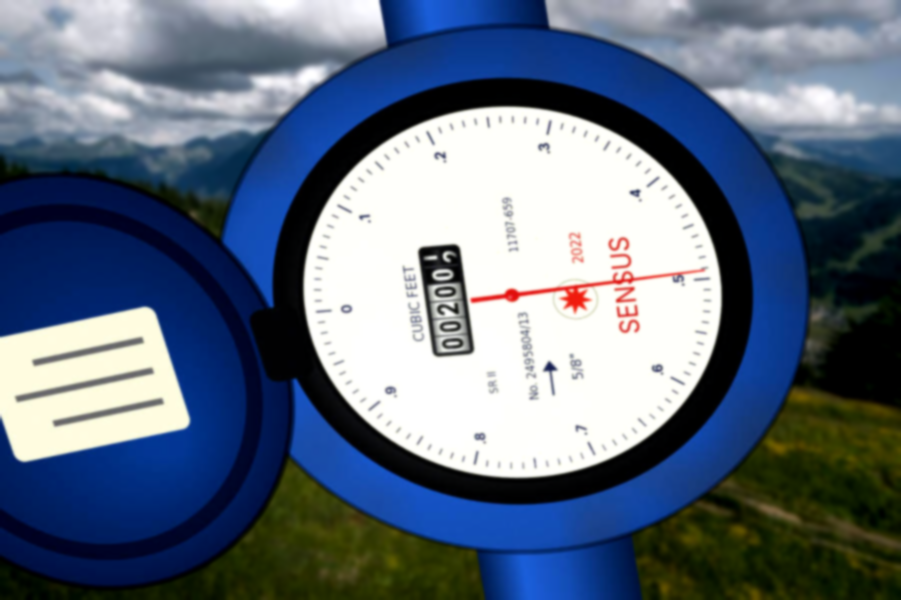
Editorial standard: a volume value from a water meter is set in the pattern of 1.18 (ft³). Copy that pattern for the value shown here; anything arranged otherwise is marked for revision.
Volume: 2001.49 (ft³)
